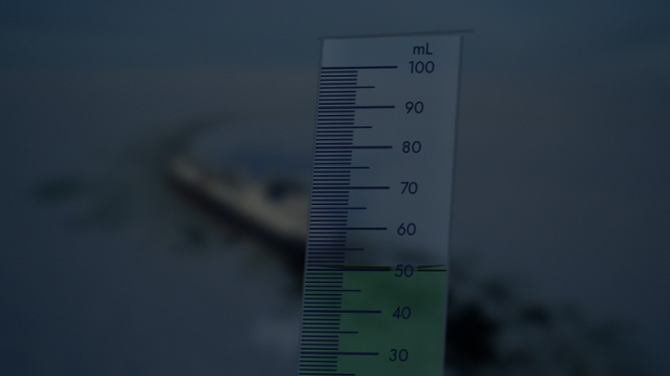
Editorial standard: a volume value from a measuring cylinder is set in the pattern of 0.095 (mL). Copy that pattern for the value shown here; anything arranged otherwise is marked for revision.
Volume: 50 (mL)
